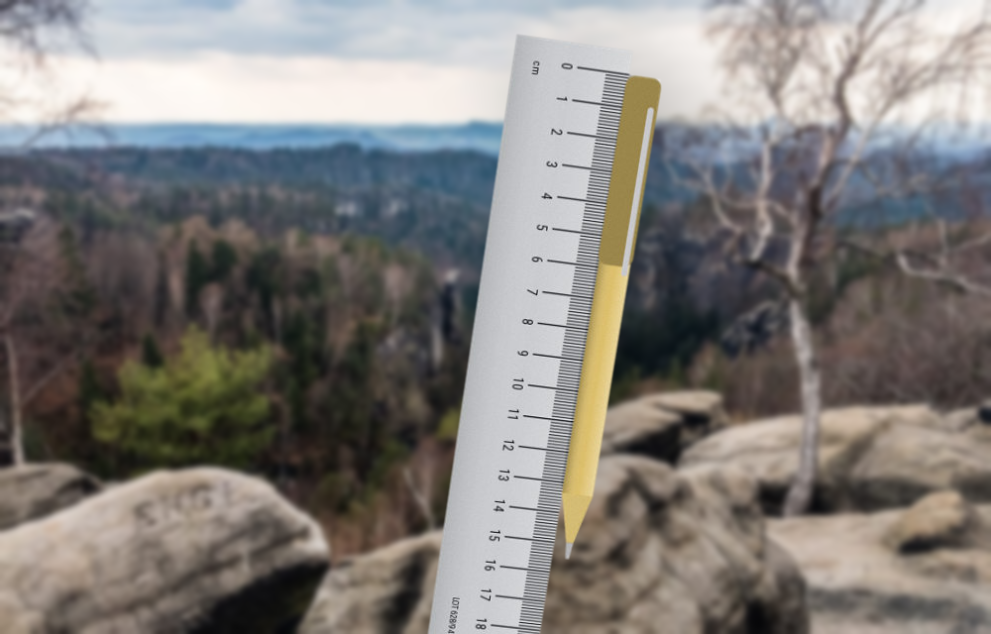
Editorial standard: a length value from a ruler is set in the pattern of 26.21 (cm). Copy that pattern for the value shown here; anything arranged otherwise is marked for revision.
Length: 15.5 (cm)
